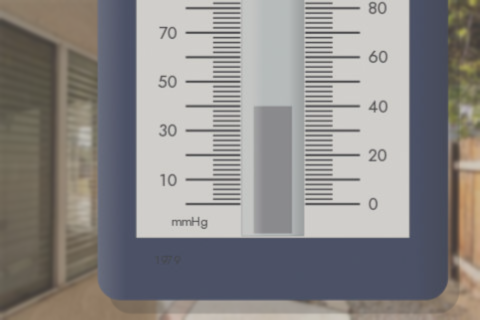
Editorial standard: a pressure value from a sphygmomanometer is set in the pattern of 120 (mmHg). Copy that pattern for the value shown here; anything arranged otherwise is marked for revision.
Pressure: 40 (mmHg)
